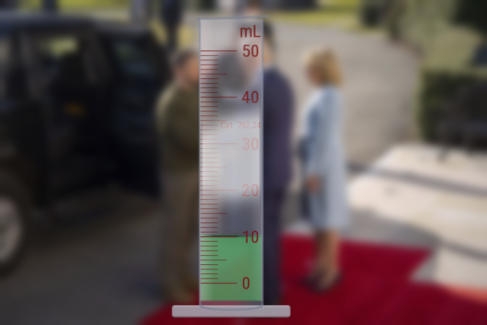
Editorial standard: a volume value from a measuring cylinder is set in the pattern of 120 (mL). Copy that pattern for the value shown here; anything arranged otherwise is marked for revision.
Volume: 10 (mL)
